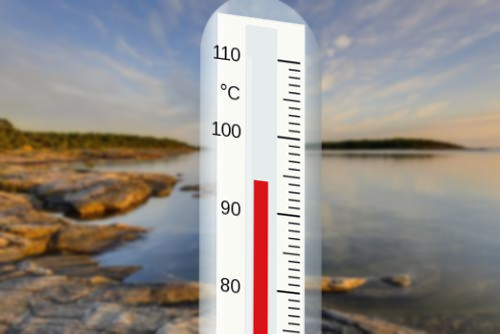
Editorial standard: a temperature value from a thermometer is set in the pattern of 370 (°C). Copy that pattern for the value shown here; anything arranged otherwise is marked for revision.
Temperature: 94 (°C)
